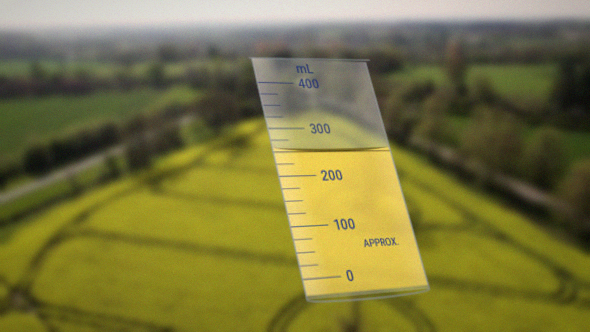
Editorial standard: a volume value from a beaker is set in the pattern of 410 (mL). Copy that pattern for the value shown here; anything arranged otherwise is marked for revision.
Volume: 250 (mL)
